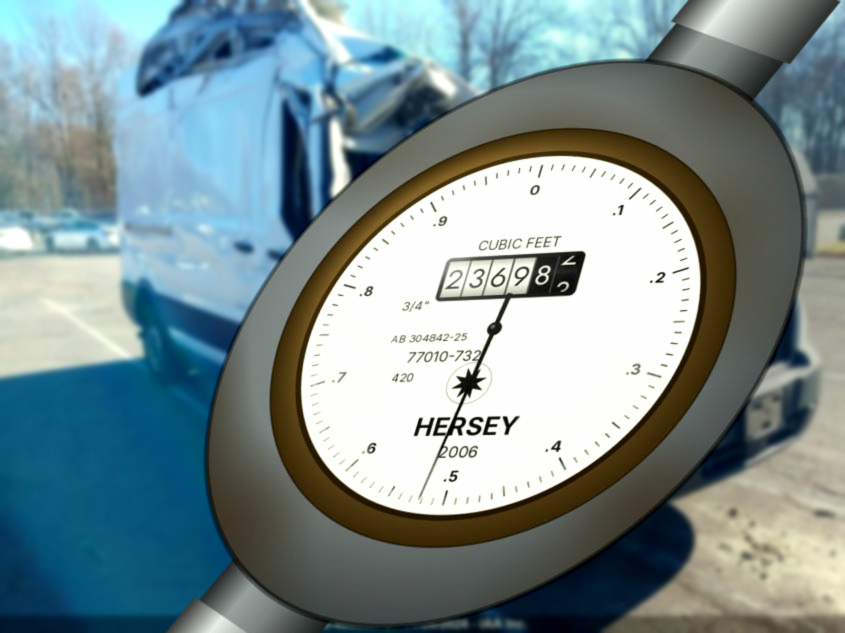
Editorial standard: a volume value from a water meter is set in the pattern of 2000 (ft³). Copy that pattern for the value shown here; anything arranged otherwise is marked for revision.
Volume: 236982.52 (ft³)
